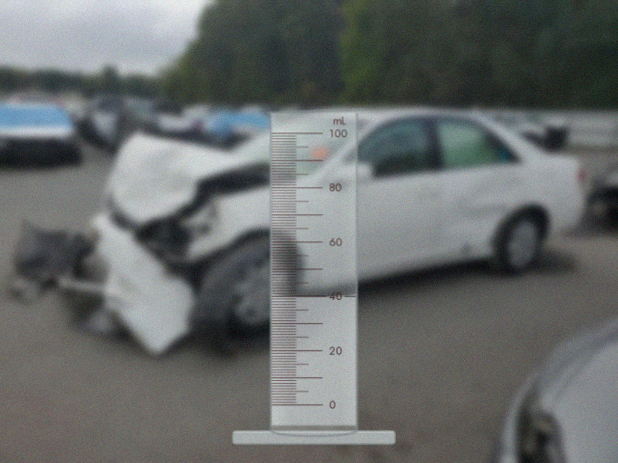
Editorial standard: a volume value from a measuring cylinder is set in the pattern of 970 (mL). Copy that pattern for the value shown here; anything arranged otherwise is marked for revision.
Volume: 40 (mL)
